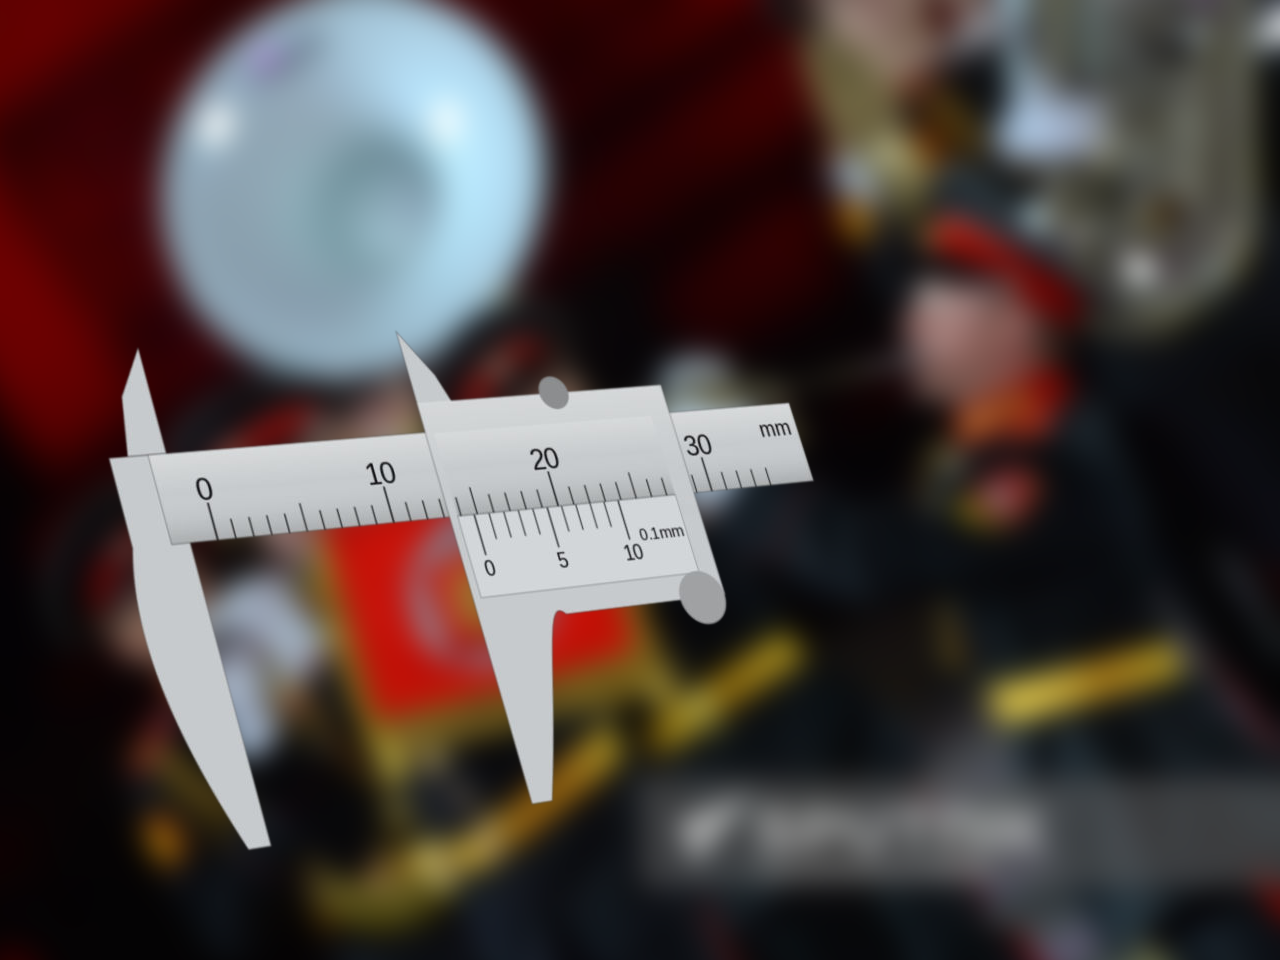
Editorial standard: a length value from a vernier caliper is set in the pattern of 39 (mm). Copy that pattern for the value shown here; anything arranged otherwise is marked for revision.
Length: 14.8 (mm)
